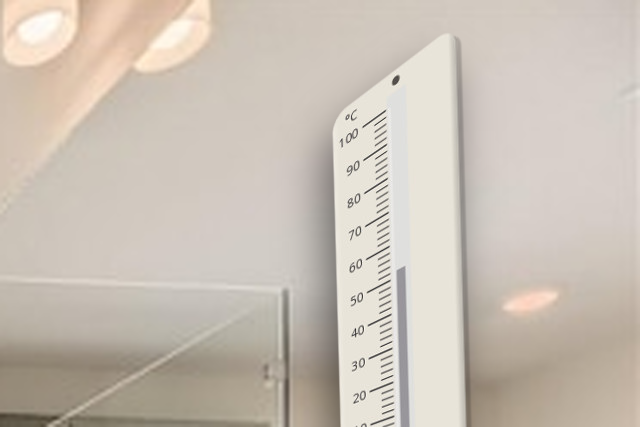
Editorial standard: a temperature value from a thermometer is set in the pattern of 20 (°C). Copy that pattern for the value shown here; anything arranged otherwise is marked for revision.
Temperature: 52 (°C)
